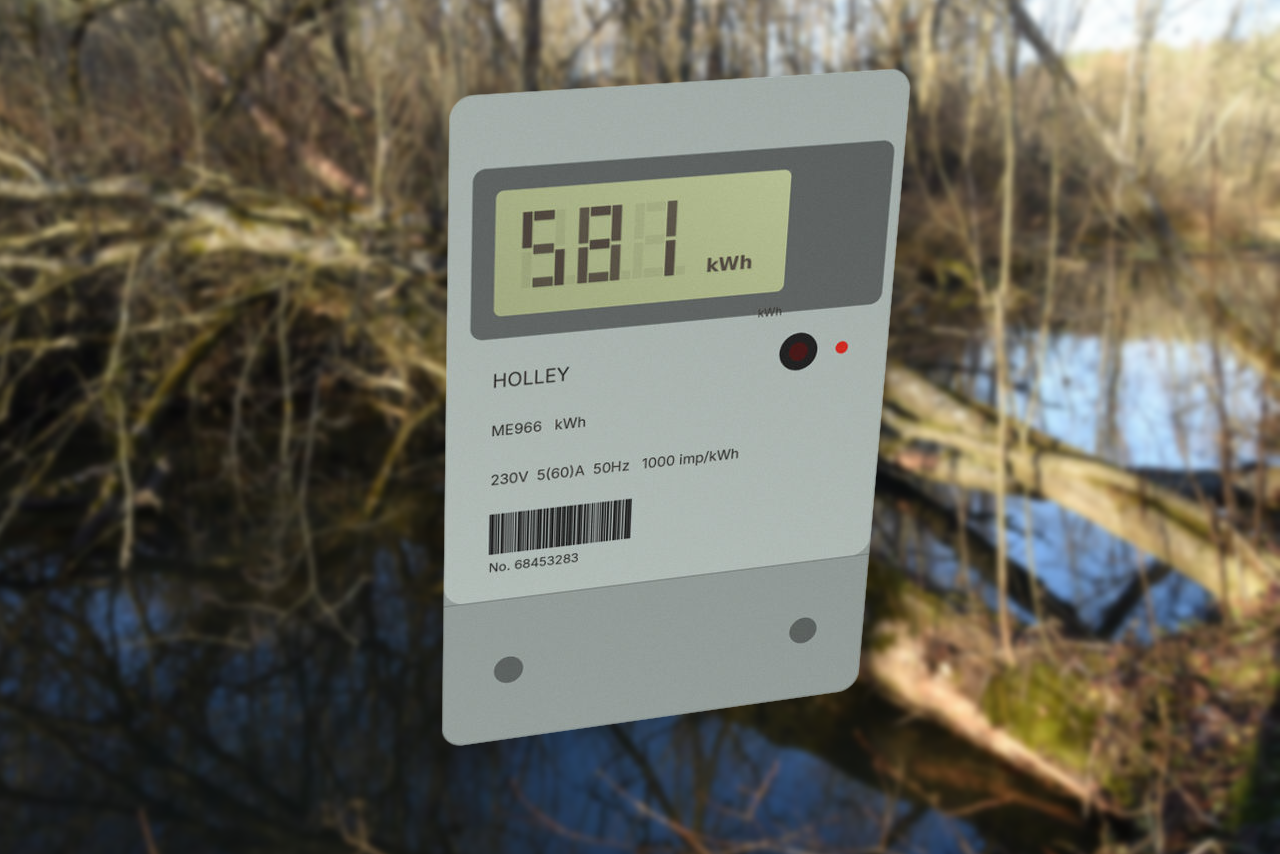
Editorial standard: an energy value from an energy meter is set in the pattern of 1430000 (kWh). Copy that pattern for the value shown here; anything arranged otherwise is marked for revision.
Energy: 581 (kWh)
